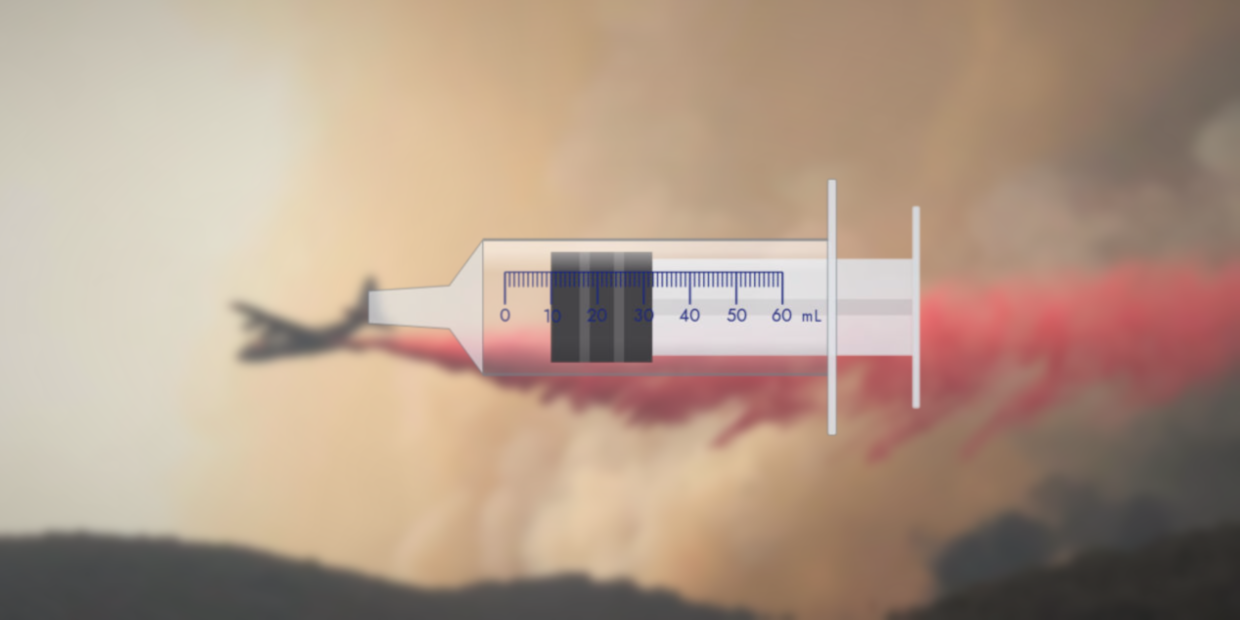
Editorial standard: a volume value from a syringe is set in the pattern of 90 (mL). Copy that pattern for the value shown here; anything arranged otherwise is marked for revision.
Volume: 10 (mL)
